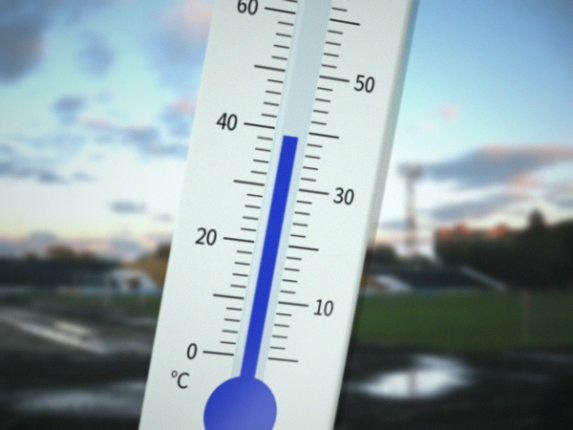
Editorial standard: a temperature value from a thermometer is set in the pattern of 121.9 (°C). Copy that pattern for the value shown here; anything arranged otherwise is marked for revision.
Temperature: 39 (°C)
